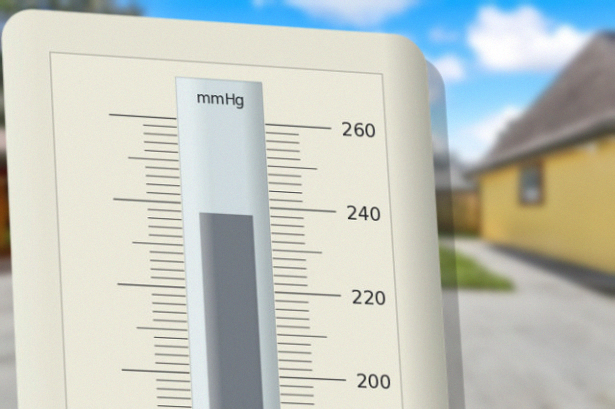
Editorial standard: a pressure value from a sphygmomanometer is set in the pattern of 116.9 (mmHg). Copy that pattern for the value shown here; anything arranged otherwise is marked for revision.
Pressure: 238 (mmHg)
